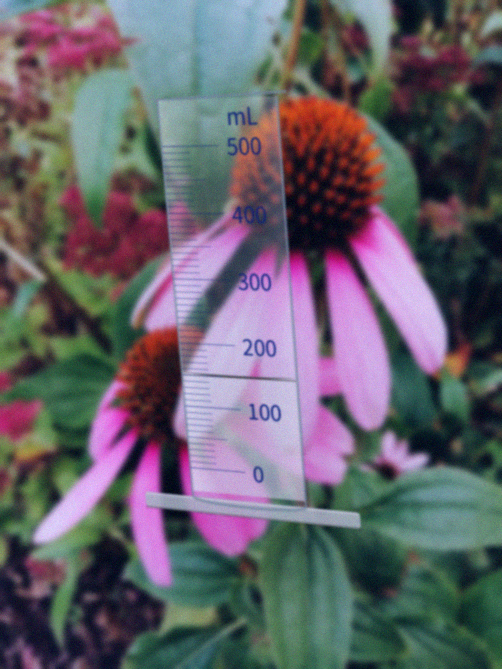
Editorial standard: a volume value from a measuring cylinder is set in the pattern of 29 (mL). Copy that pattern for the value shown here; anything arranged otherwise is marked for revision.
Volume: 150 (mL)
